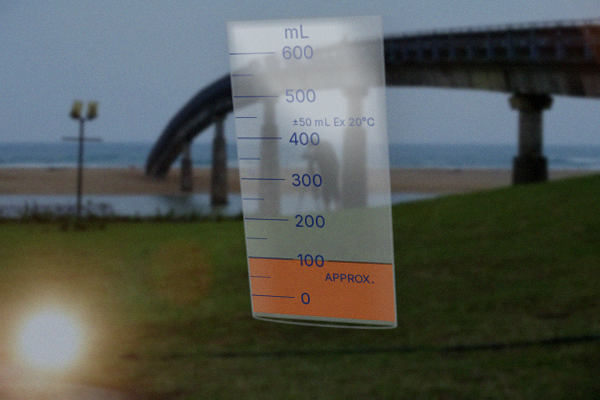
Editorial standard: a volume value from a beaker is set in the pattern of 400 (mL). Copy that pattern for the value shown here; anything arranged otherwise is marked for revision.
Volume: 100 (mL)
